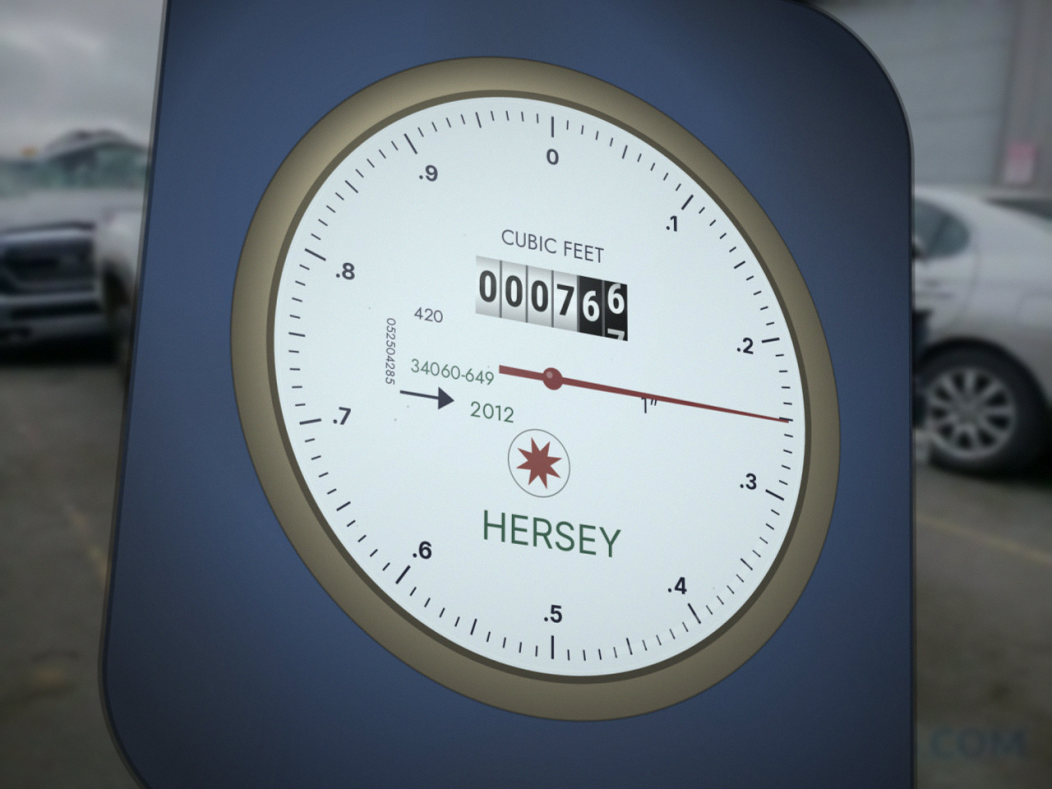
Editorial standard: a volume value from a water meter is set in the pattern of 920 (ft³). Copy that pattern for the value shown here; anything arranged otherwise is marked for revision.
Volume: 766.25 (ft³)
